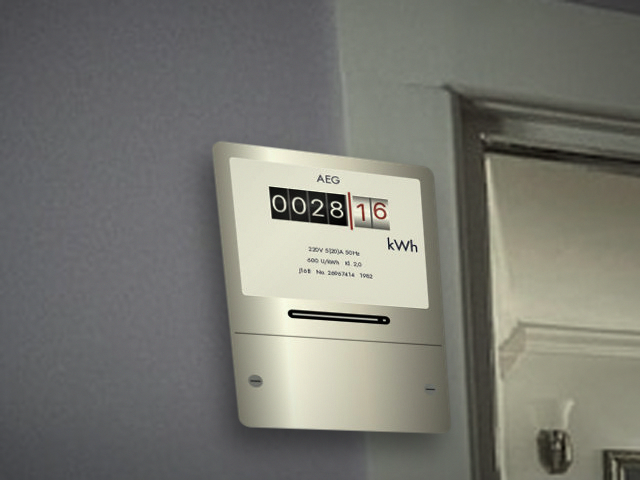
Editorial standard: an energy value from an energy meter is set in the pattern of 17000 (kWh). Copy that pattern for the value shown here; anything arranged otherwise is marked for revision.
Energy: 28.16 (kWh)
